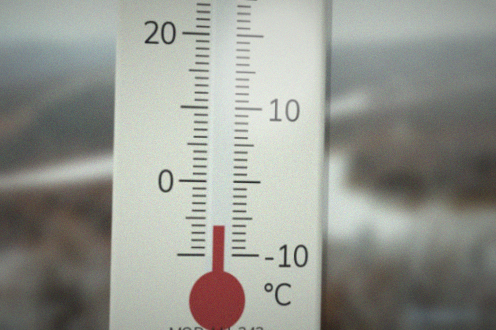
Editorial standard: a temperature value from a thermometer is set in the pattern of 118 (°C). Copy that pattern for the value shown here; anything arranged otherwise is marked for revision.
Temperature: -6 (°C)
